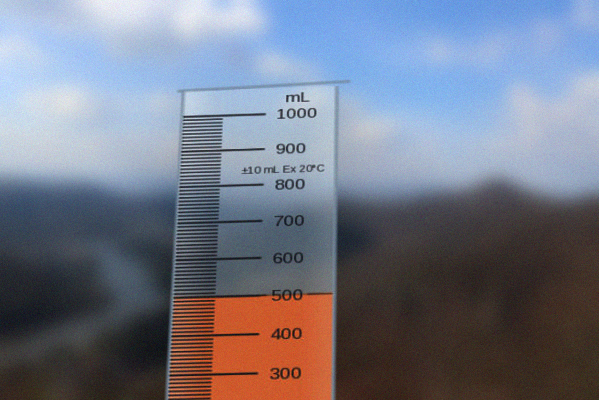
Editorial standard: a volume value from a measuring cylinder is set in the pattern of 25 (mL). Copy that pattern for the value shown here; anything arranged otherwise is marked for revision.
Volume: 500 (mL)
